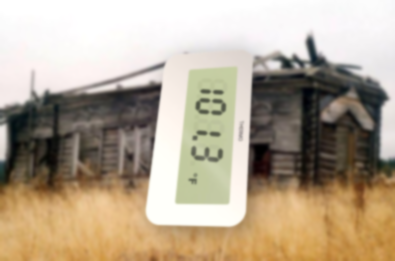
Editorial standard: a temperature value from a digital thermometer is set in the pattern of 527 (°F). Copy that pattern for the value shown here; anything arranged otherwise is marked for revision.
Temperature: 101.3 (°F)
